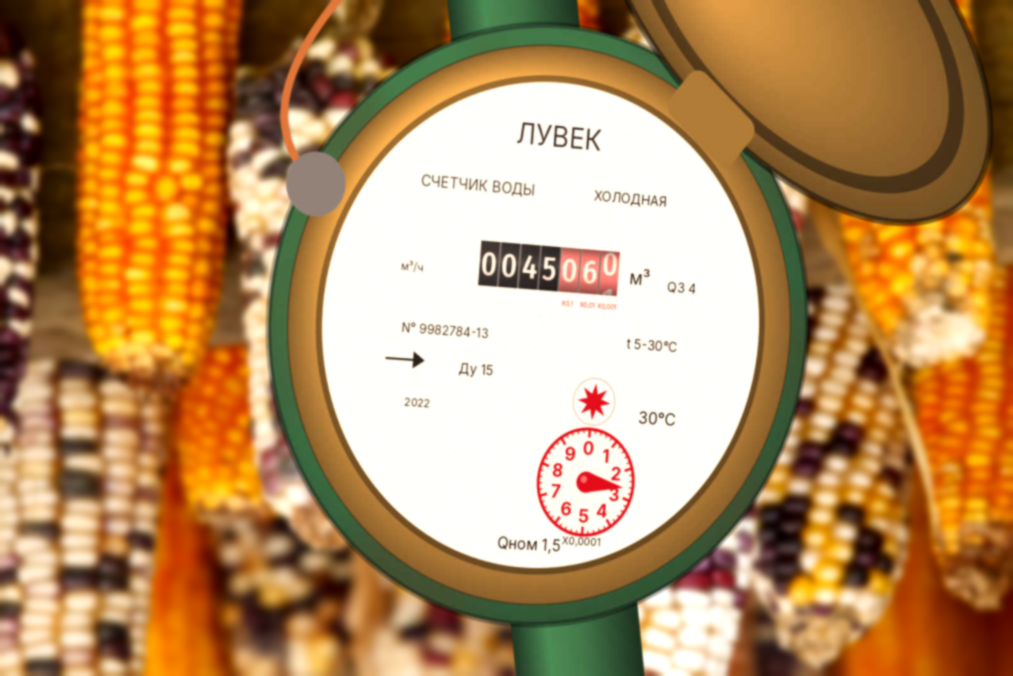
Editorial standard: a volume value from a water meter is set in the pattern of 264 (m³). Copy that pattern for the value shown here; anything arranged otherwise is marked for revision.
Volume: 45.0602 (m³)
